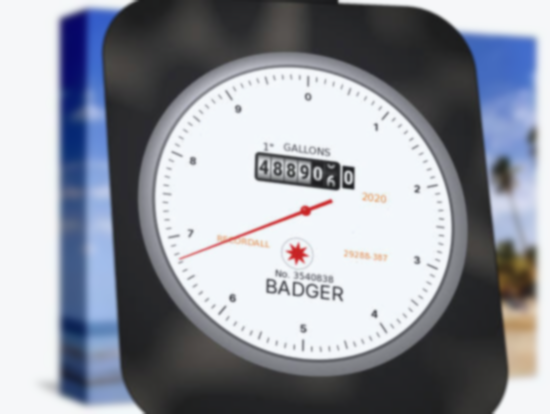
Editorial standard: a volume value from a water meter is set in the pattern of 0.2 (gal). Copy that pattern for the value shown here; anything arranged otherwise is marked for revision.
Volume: 4889056.7 (gal)
